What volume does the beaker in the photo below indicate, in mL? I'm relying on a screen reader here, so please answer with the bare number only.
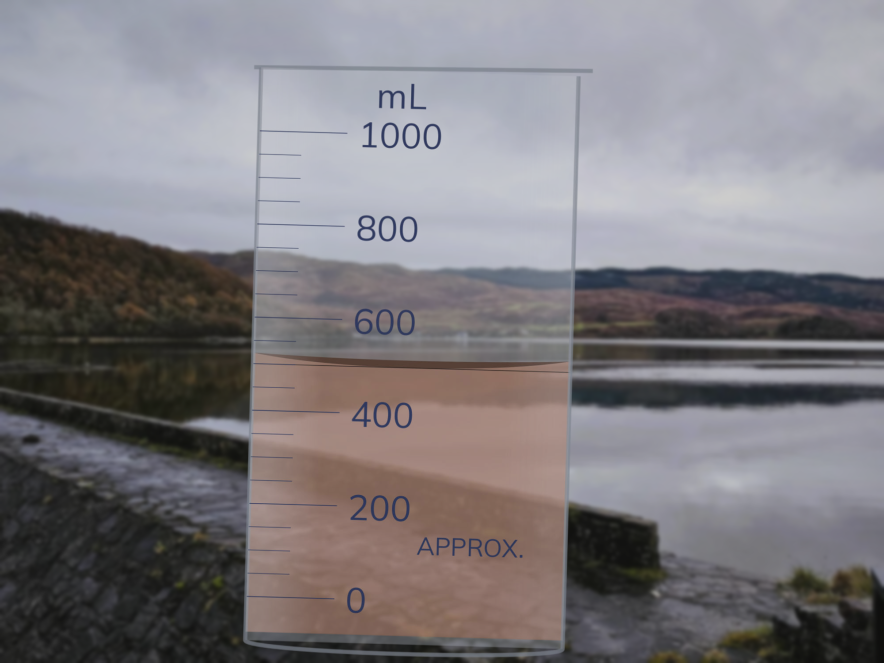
500
